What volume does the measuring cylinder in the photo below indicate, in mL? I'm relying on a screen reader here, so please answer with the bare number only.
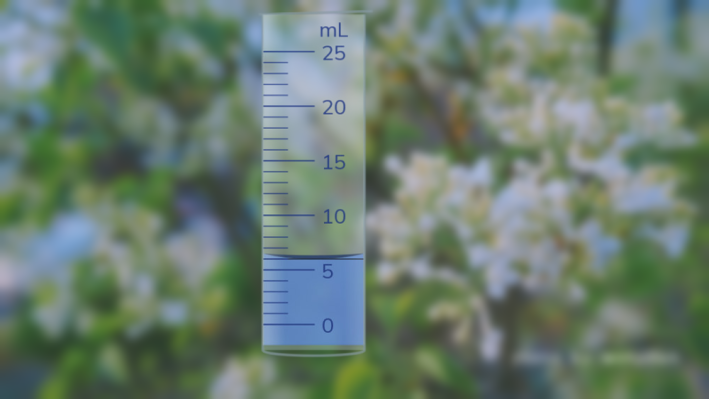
6
